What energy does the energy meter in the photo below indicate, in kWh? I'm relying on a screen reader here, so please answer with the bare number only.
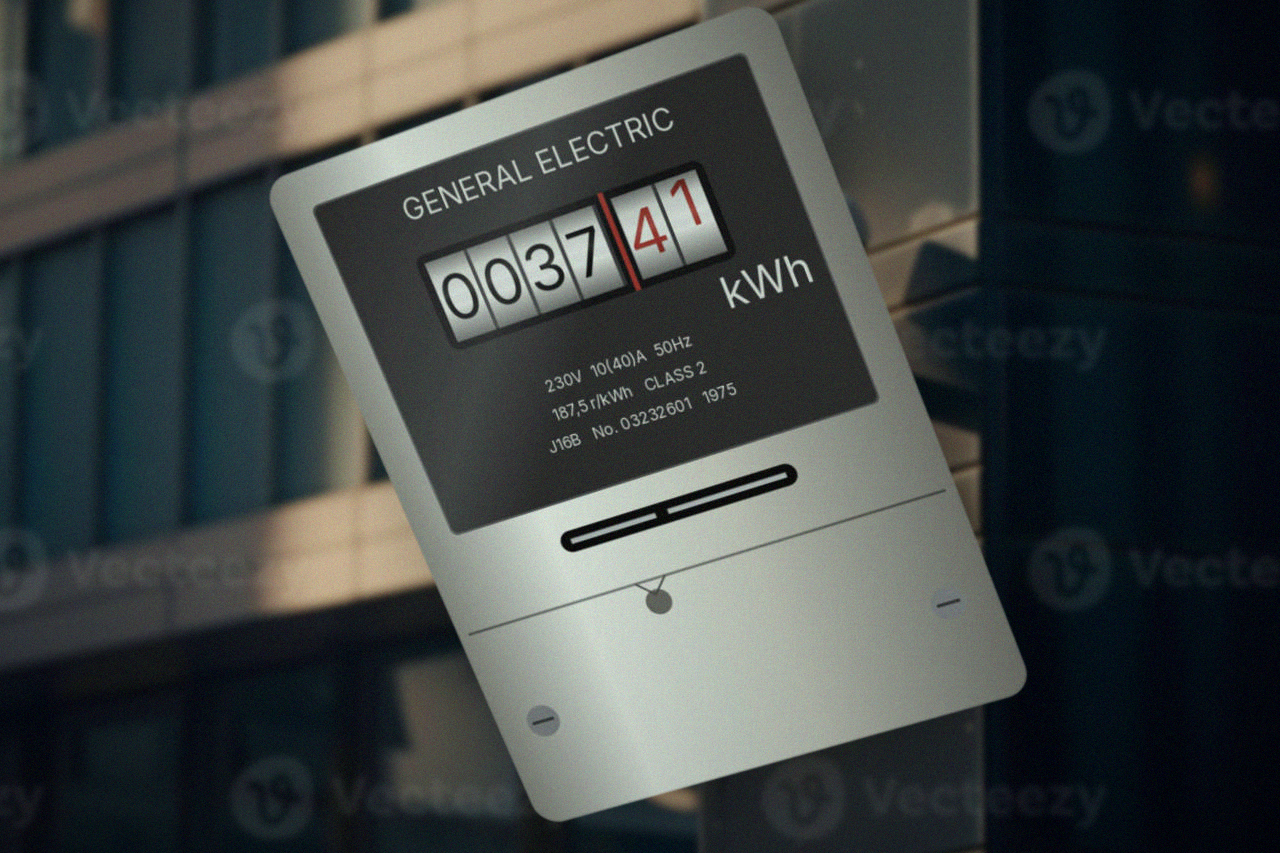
37.41
